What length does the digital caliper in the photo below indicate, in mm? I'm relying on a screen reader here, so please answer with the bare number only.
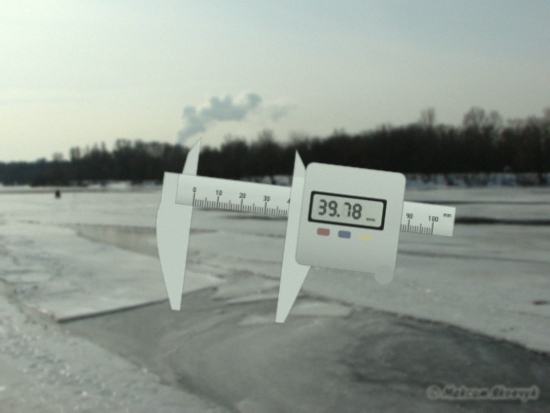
39.78
